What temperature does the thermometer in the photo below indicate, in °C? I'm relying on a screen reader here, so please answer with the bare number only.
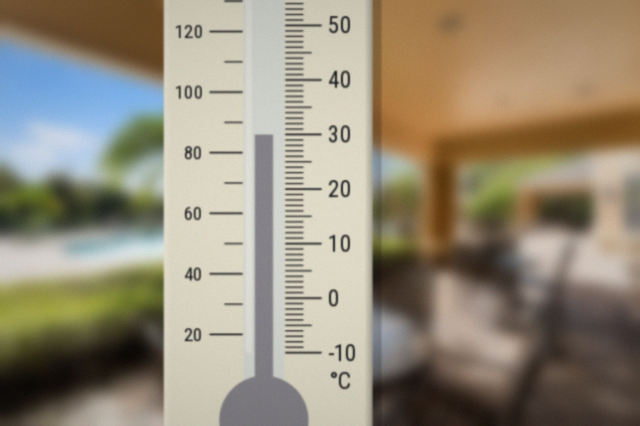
30
